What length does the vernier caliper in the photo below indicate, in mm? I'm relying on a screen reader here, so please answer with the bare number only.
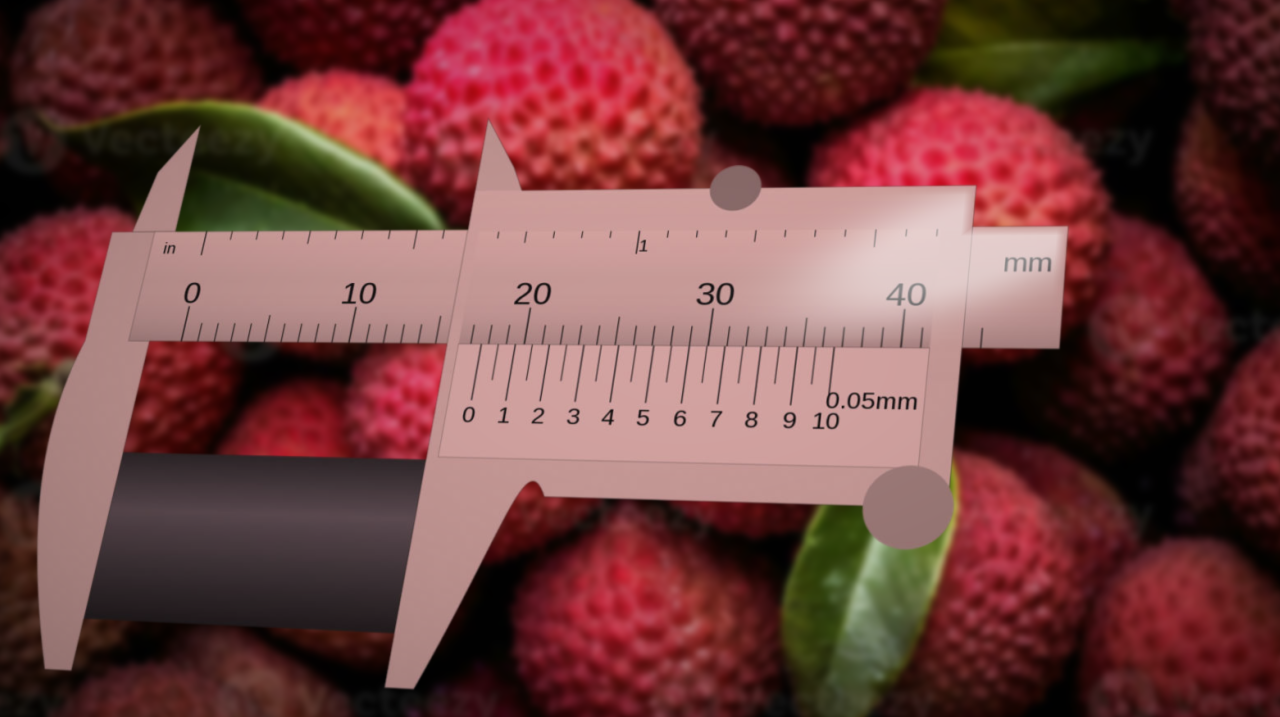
17.6
